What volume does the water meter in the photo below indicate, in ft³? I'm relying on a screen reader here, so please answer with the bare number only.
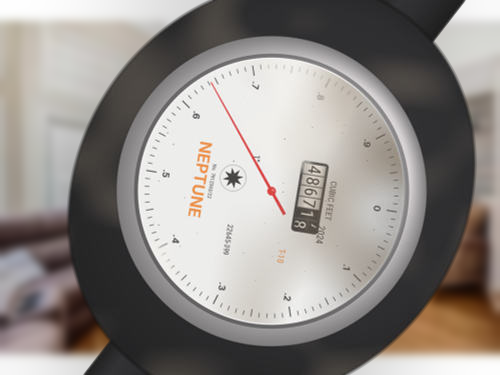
486717.64
